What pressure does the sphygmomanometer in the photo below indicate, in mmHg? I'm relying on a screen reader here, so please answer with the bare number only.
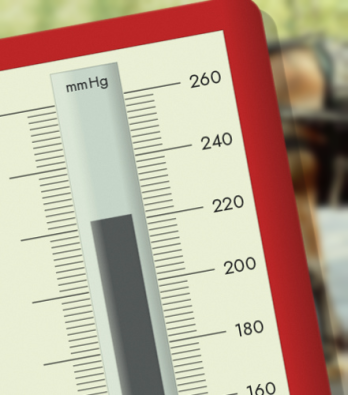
222
